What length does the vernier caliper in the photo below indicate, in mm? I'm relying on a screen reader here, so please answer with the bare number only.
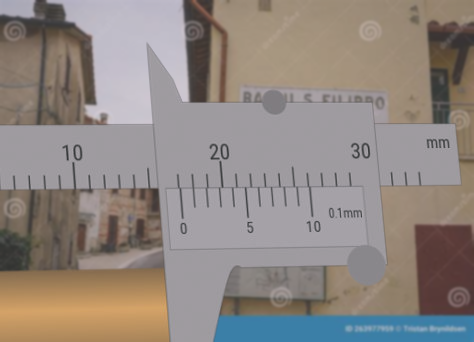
17.1
